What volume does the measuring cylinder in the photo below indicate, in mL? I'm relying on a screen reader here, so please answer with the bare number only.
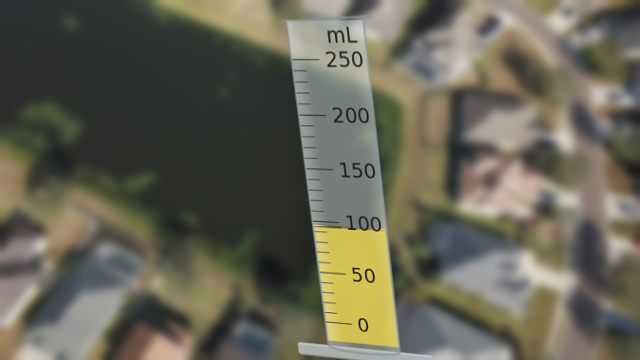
95
